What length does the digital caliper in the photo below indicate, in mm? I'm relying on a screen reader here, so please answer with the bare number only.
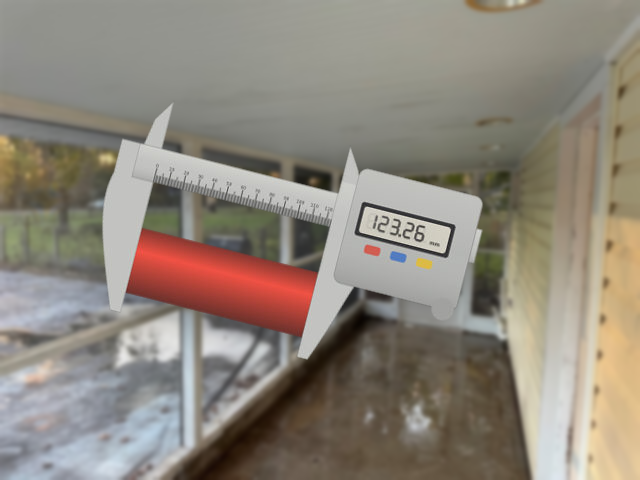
123.26
